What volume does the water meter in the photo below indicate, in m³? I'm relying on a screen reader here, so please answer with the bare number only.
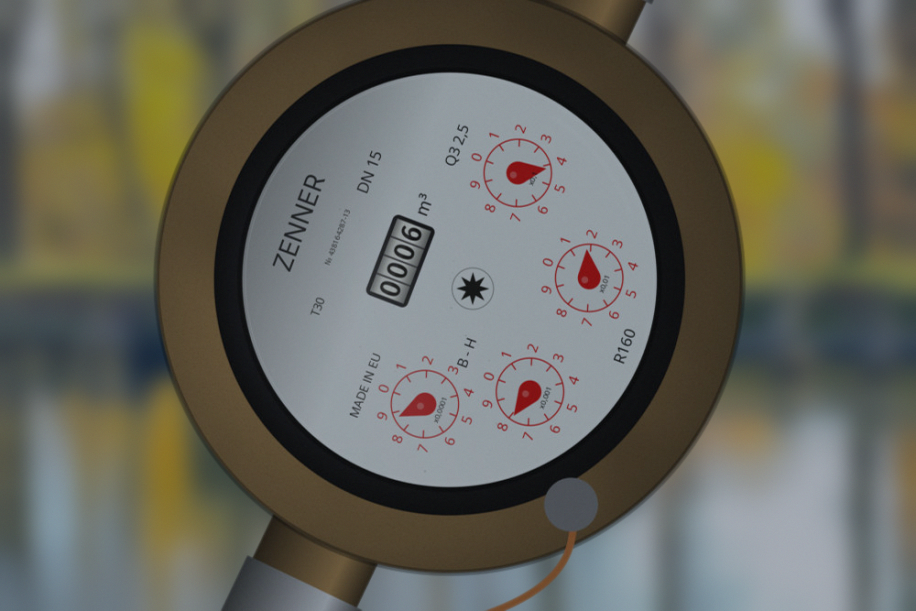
6.4178
